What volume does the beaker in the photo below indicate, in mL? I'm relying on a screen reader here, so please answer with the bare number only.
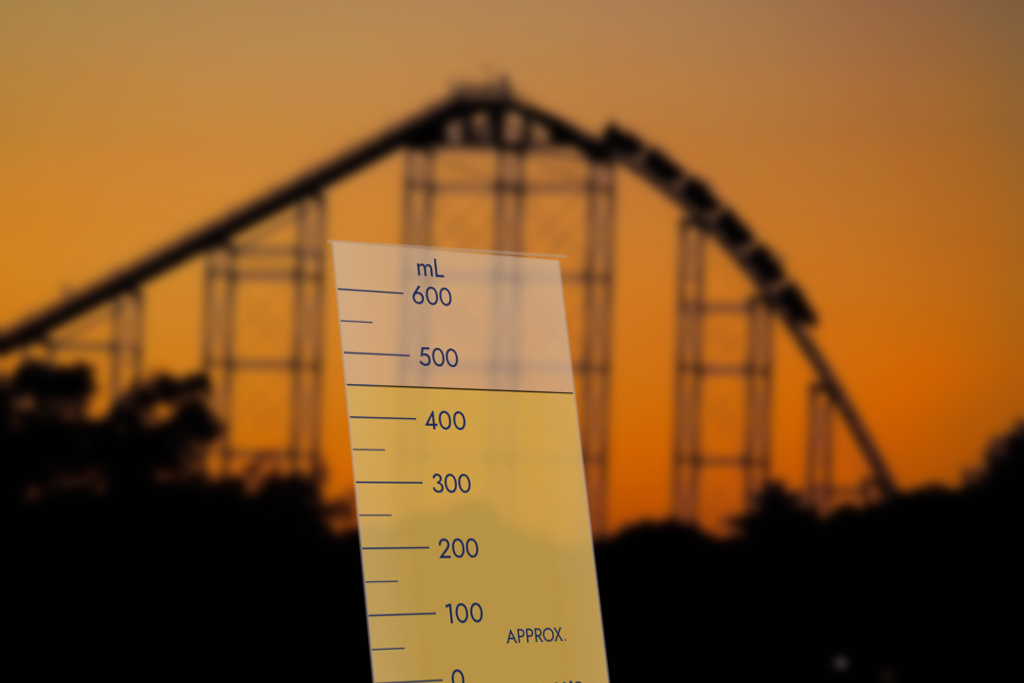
450
